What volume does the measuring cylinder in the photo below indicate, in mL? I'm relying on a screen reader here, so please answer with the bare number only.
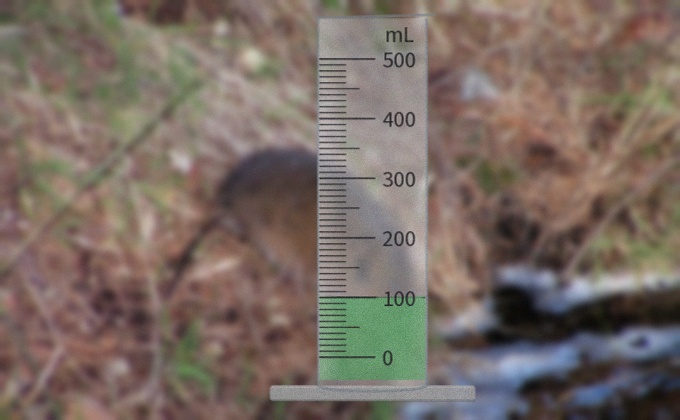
100
